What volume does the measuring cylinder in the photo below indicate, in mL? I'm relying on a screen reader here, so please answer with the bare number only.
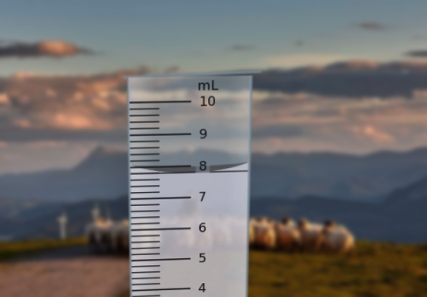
7.8
